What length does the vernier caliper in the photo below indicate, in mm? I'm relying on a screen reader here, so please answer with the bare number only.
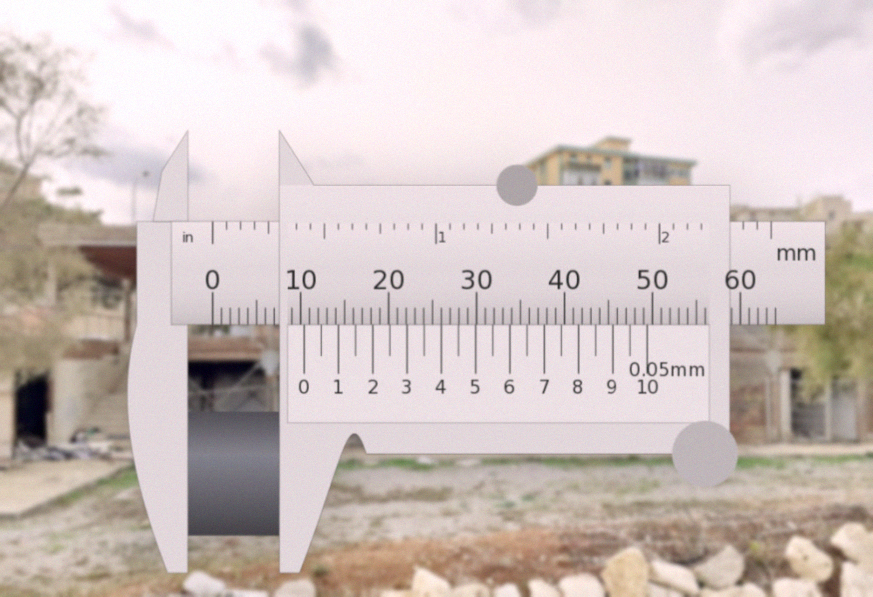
10.4
